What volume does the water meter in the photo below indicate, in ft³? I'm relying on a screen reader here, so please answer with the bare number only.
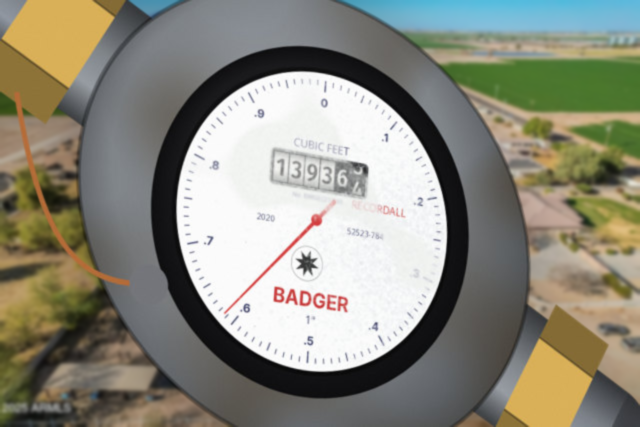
139363.61
